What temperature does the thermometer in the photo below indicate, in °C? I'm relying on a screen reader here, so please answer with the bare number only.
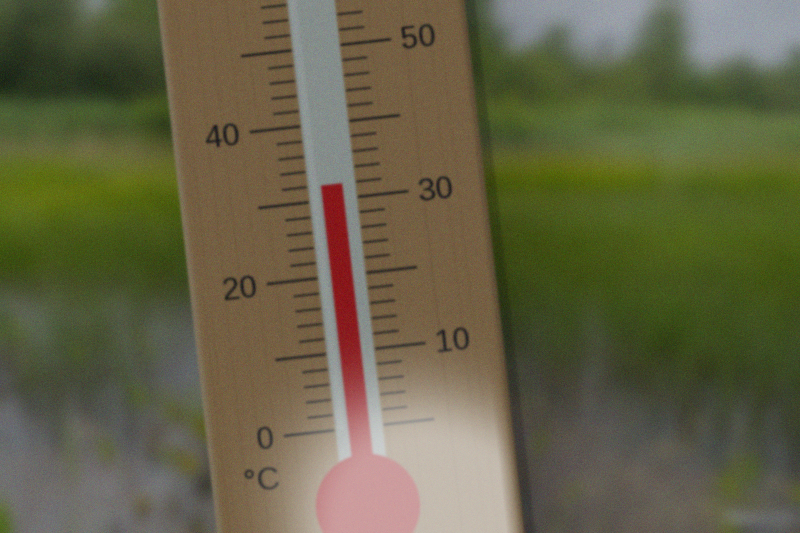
32
